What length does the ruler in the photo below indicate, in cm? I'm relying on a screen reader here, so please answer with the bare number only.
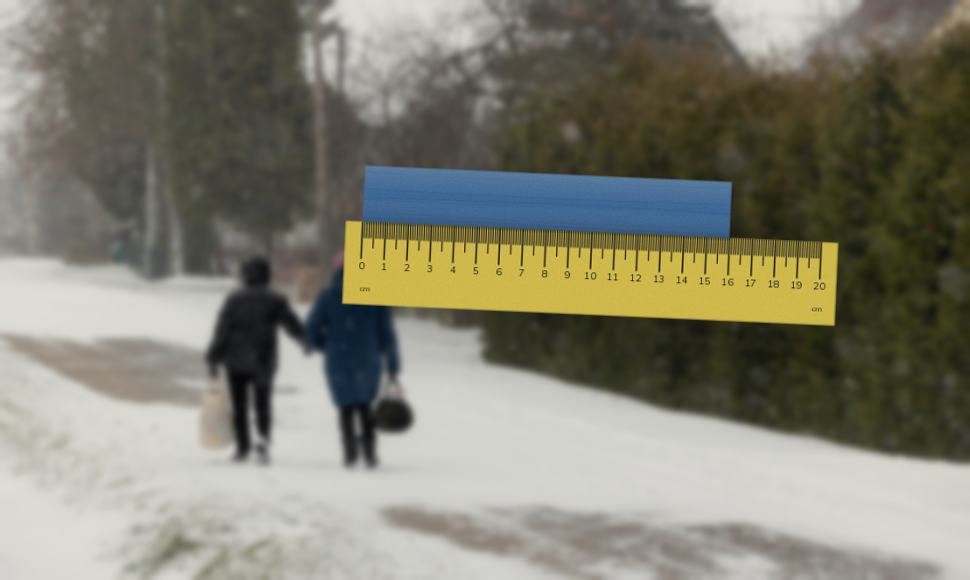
16
